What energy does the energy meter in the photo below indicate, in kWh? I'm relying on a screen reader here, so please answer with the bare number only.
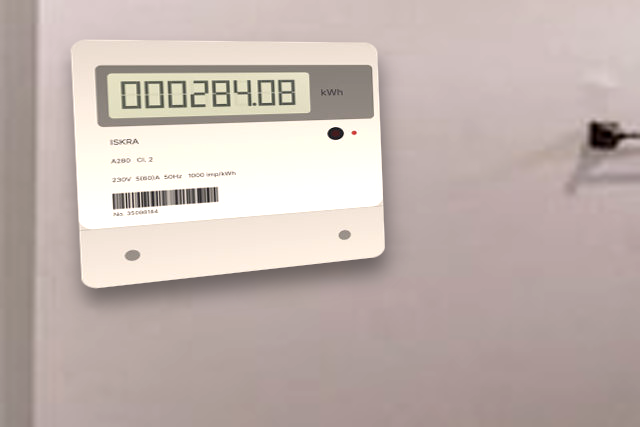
284.08
